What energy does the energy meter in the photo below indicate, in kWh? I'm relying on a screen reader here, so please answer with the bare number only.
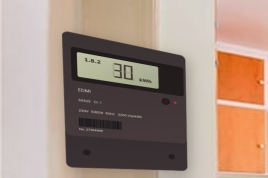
30
